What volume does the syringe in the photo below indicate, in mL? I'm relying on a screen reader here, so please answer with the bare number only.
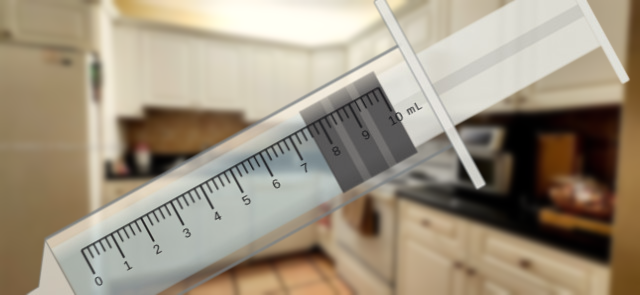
7.6
